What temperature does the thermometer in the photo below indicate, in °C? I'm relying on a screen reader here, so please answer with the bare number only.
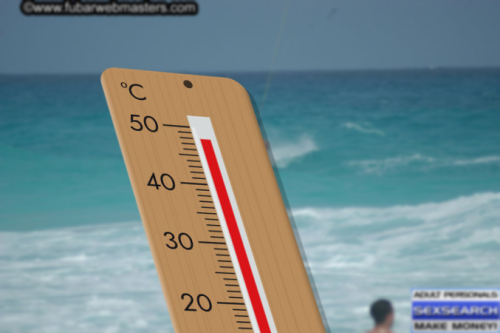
48
